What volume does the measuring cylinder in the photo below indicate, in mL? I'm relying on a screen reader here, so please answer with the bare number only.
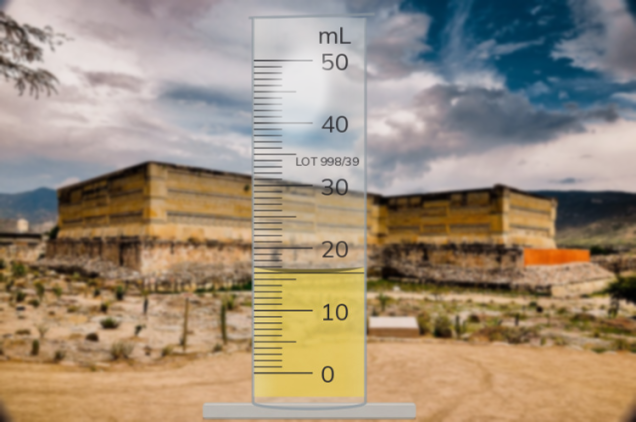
16
